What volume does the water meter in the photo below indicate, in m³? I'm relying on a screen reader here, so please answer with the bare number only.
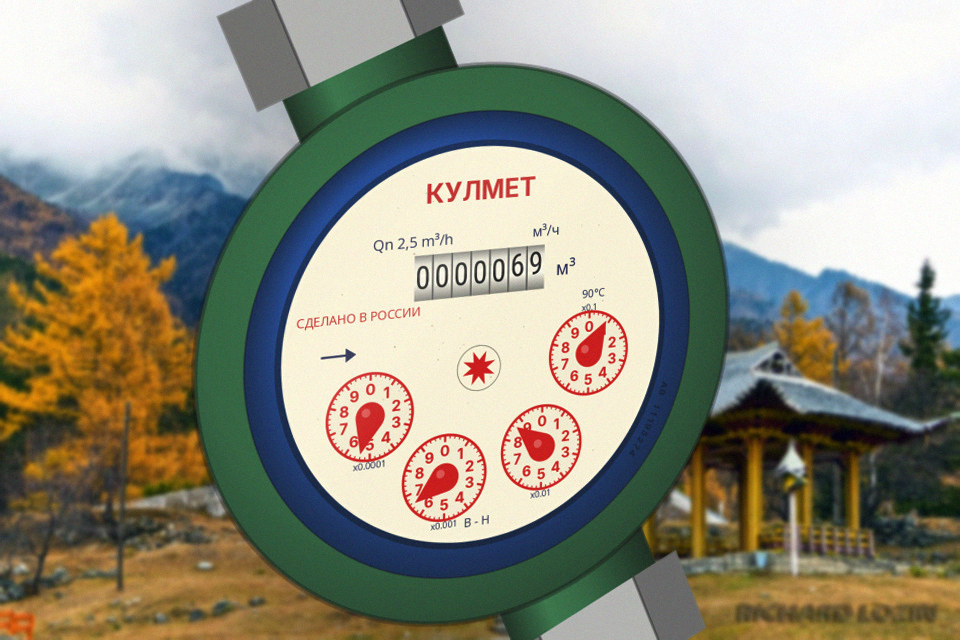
69.0865
